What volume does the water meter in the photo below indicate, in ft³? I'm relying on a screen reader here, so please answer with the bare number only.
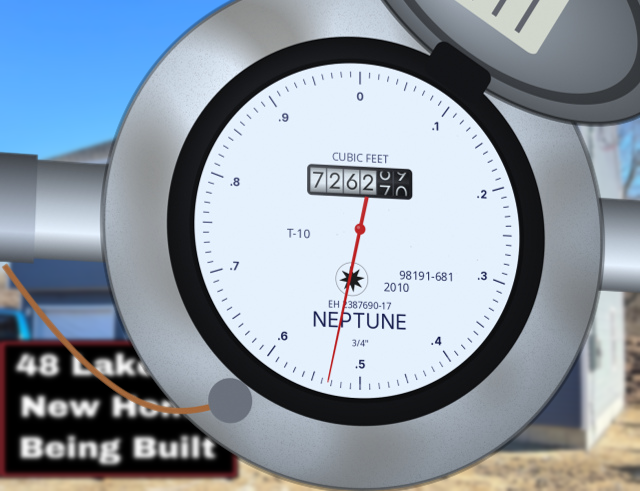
726269.53
